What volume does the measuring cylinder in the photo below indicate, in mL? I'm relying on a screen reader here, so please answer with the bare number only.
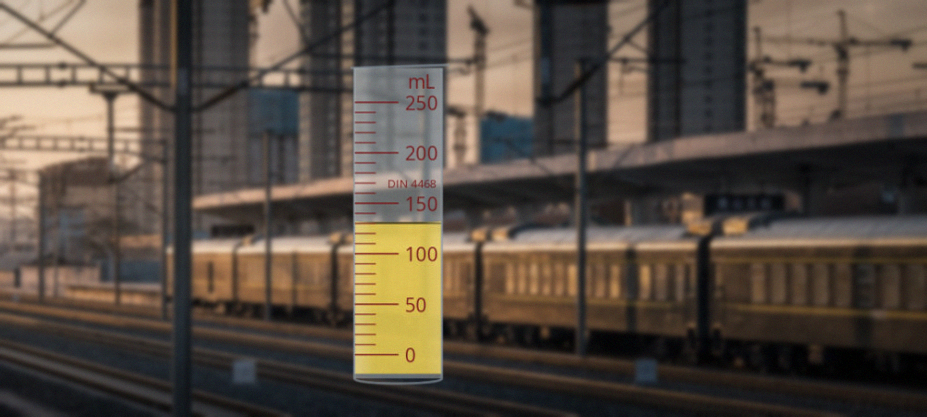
130
